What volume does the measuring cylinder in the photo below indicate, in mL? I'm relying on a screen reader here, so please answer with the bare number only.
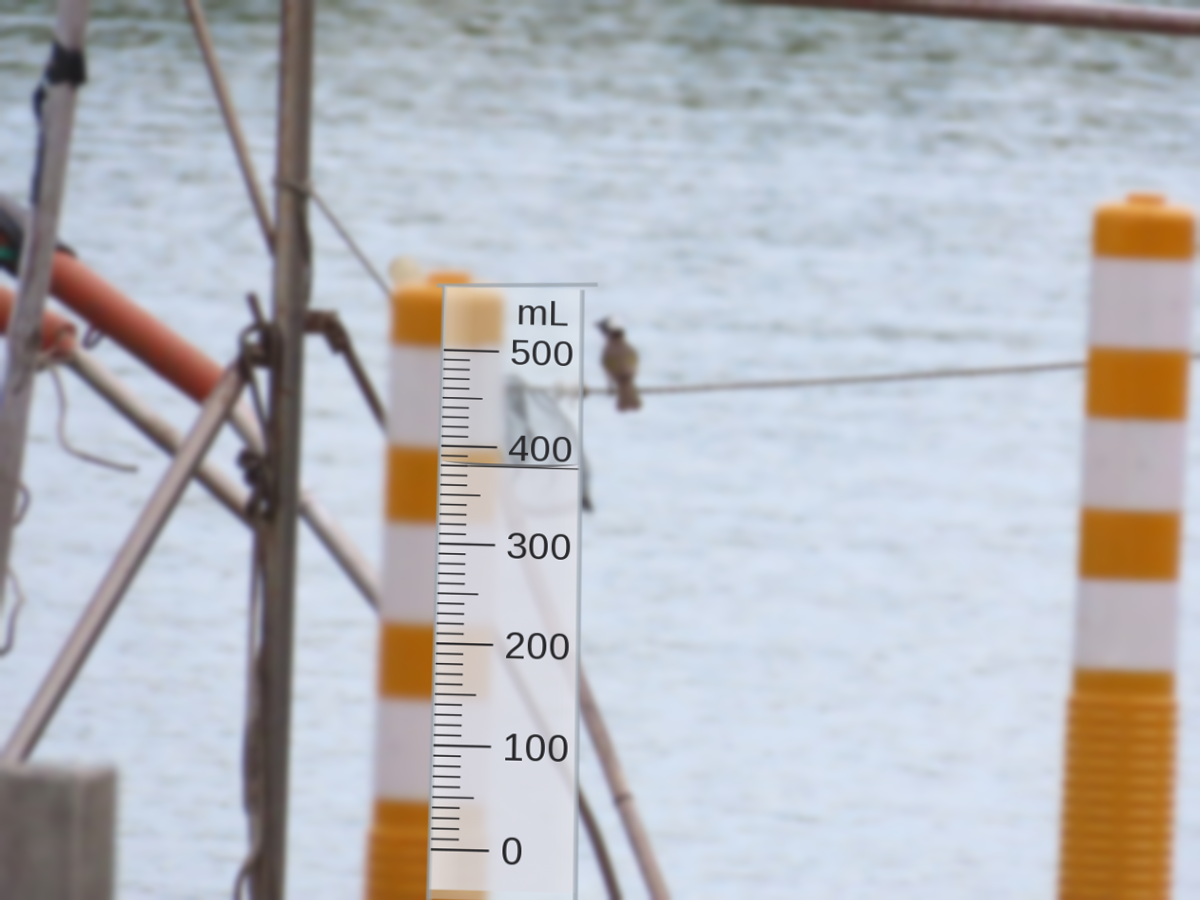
380
